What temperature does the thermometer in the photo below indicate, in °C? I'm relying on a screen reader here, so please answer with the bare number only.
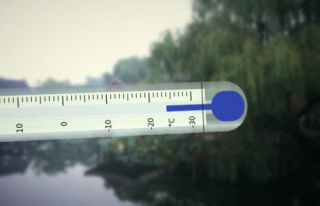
-24
